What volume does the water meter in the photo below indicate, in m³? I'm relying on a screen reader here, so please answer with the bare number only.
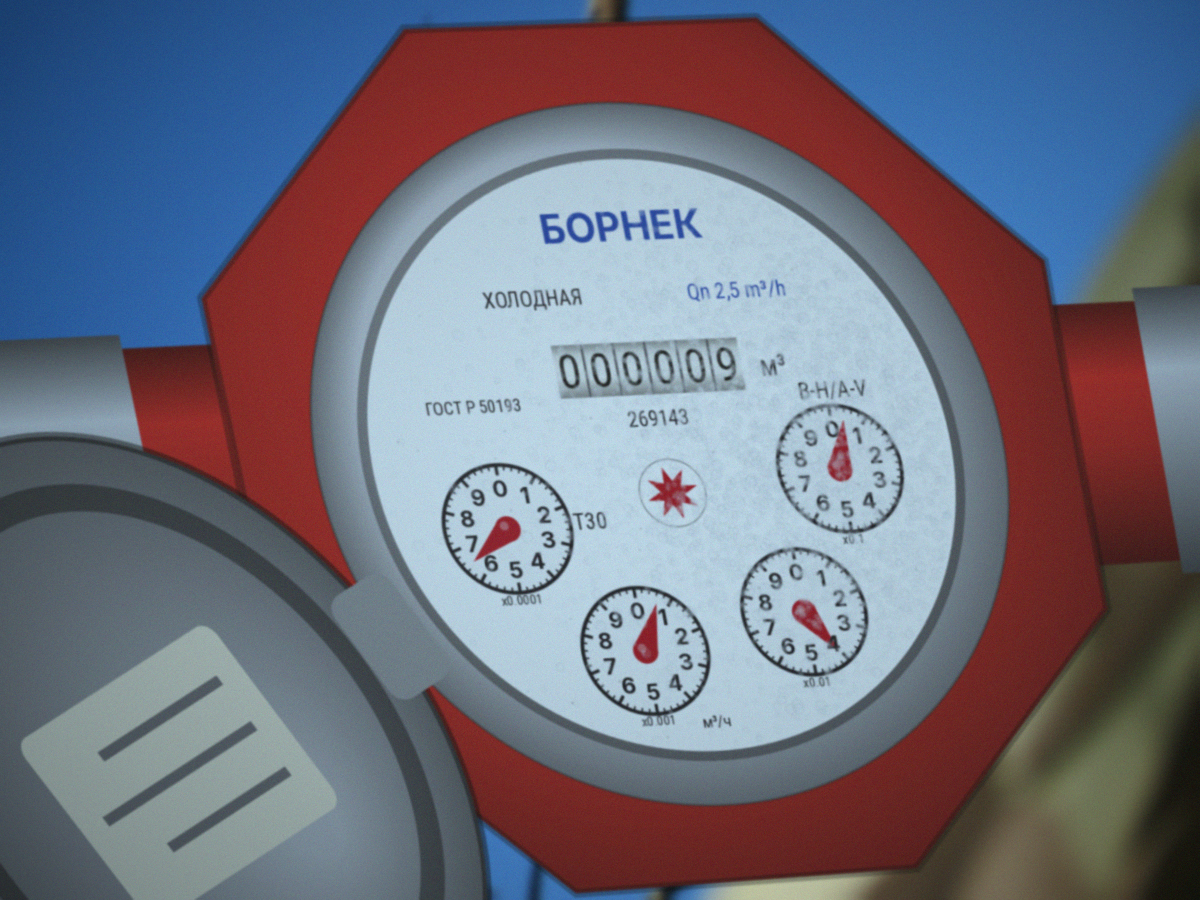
9.0406
